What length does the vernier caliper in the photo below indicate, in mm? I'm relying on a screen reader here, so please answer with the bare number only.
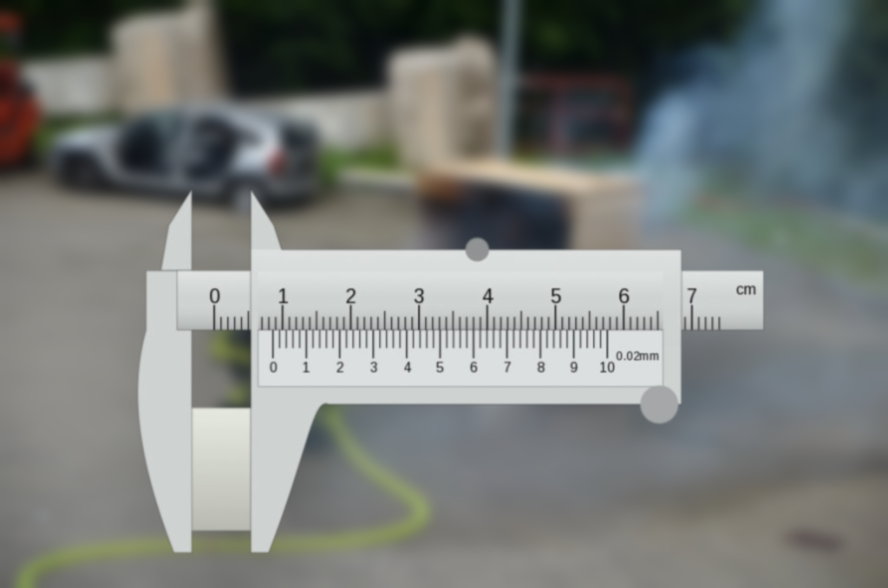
8.6
